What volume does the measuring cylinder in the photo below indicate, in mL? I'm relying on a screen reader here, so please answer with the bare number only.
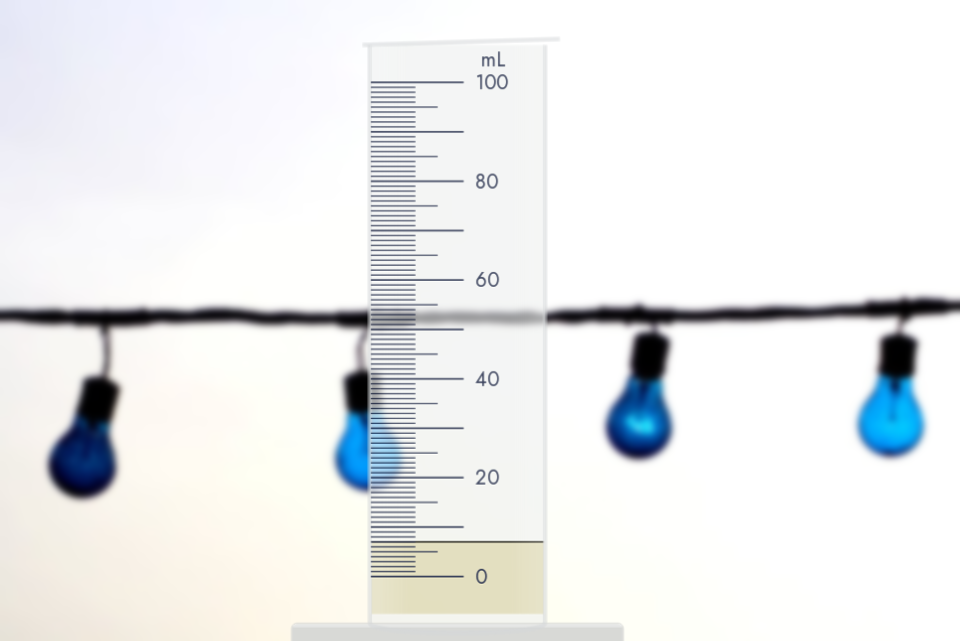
7
